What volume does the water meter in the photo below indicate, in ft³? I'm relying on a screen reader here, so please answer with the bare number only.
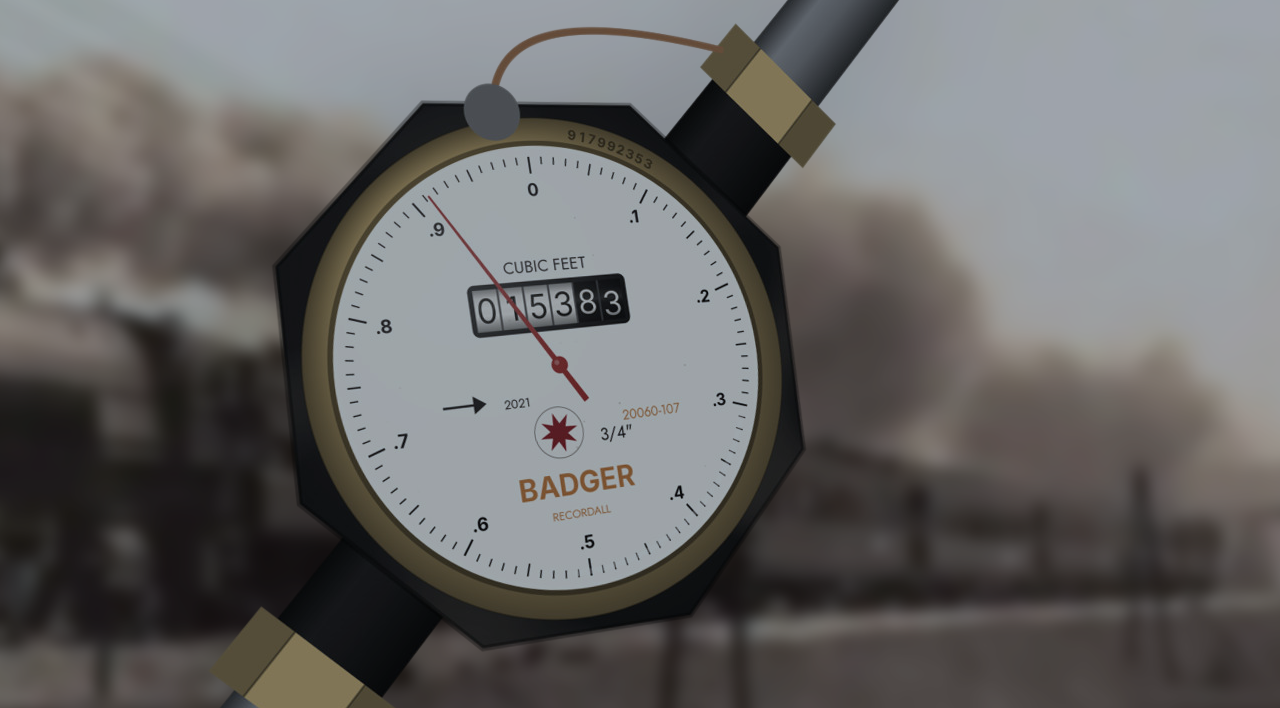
15382.91
